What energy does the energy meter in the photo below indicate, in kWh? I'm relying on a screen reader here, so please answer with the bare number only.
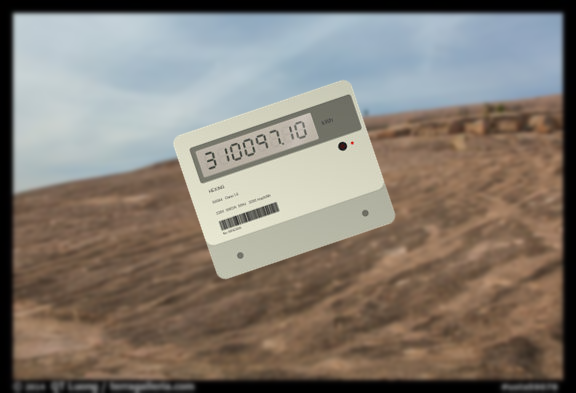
310097.10
